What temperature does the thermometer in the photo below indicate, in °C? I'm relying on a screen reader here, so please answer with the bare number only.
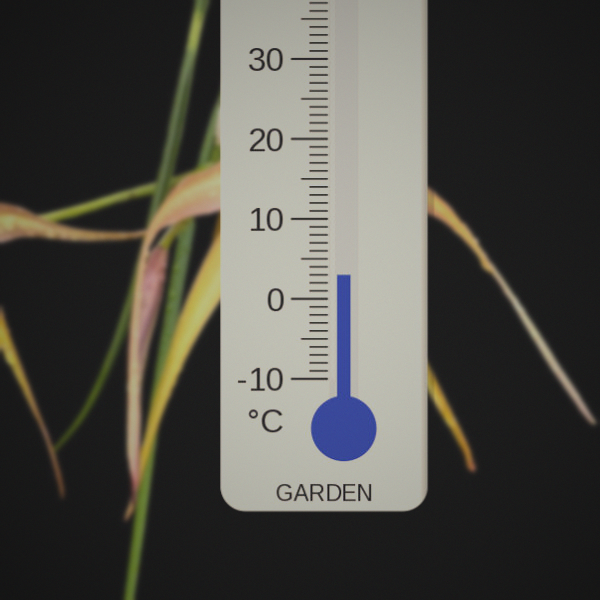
3
